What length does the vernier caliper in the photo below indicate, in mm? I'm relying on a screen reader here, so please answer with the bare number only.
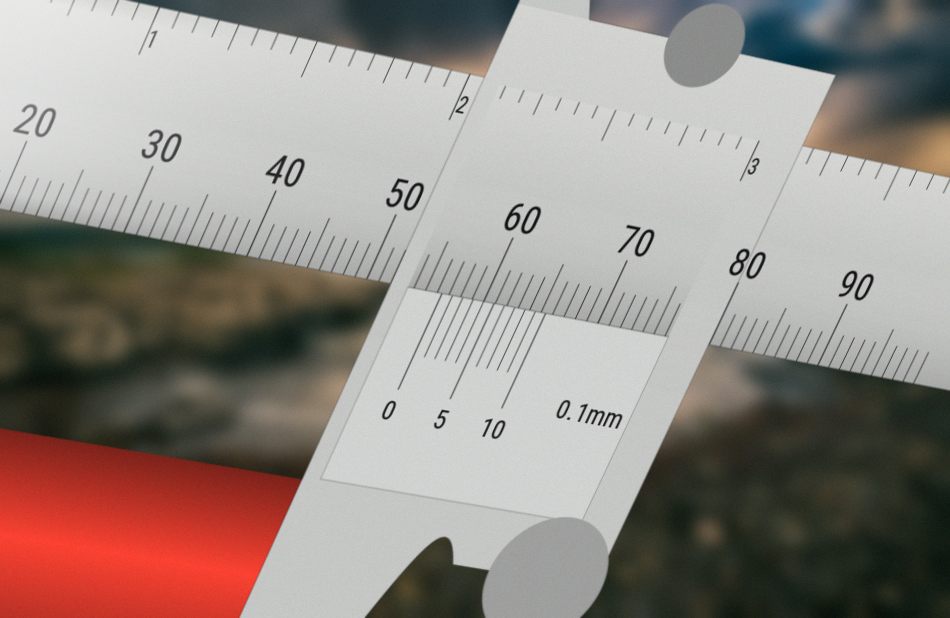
56.4
